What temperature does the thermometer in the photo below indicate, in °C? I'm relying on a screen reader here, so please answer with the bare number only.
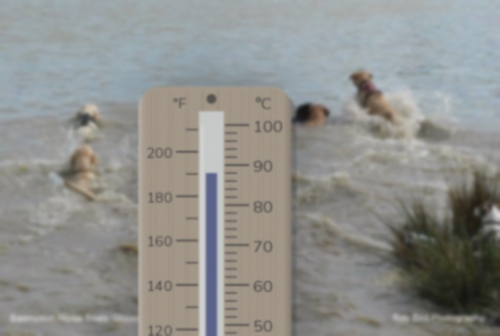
88
